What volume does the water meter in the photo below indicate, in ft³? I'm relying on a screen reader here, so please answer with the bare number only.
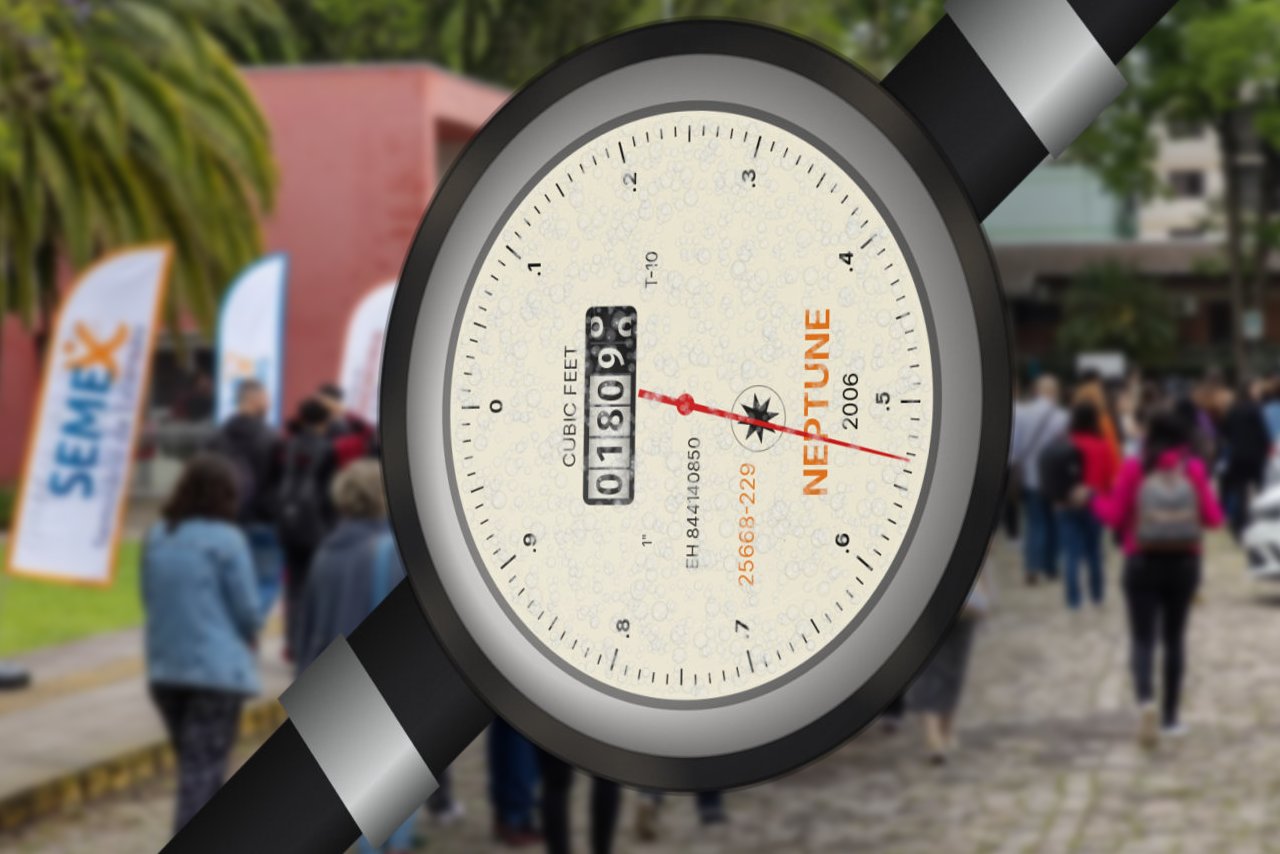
18098.53
